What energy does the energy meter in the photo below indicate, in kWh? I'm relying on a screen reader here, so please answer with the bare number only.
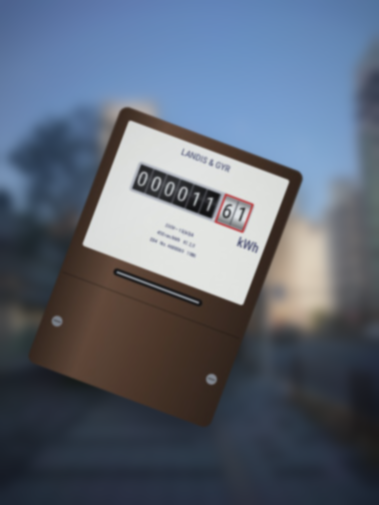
11.61
